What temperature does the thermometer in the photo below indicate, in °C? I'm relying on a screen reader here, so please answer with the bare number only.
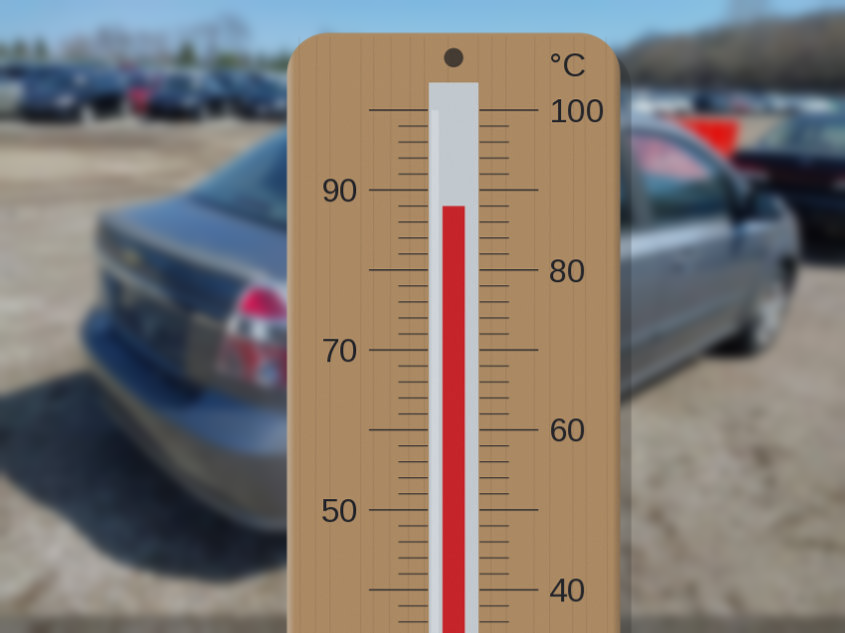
88
